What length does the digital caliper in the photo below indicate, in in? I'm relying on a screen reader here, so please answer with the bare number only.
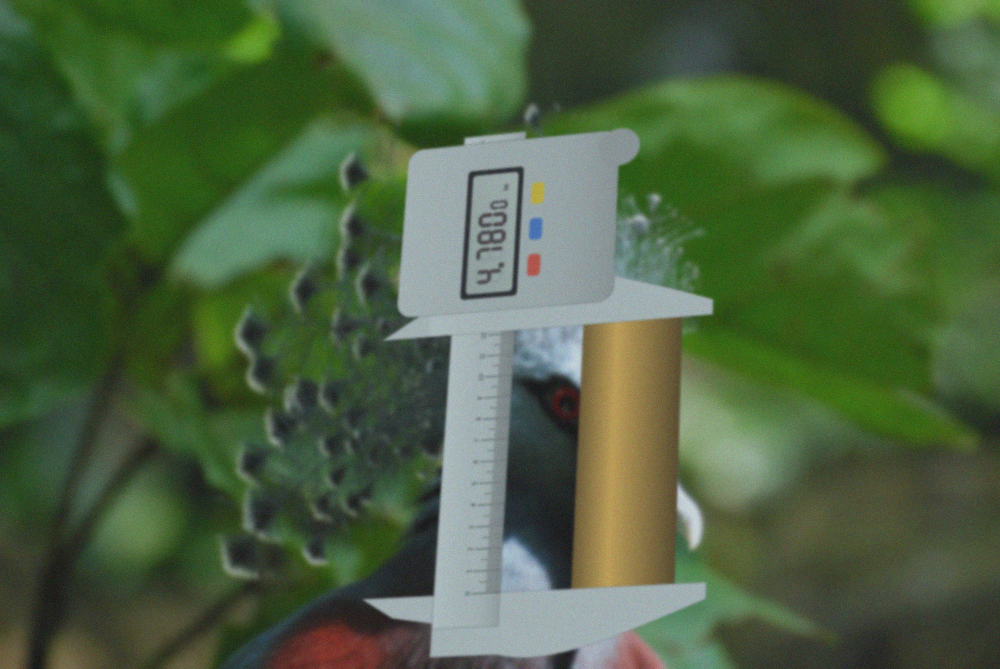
4.7800
